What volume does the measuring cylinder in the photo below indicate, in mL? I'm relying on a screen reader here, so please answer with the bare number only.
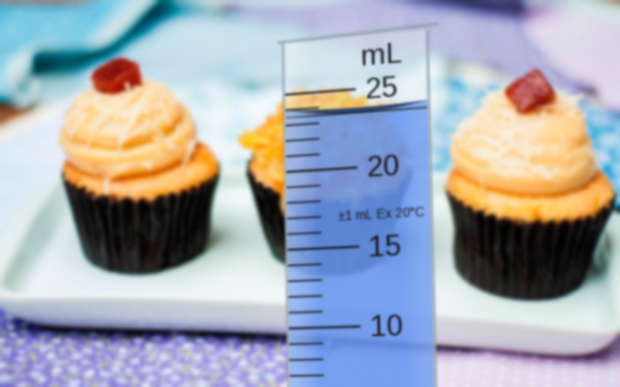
23.5
